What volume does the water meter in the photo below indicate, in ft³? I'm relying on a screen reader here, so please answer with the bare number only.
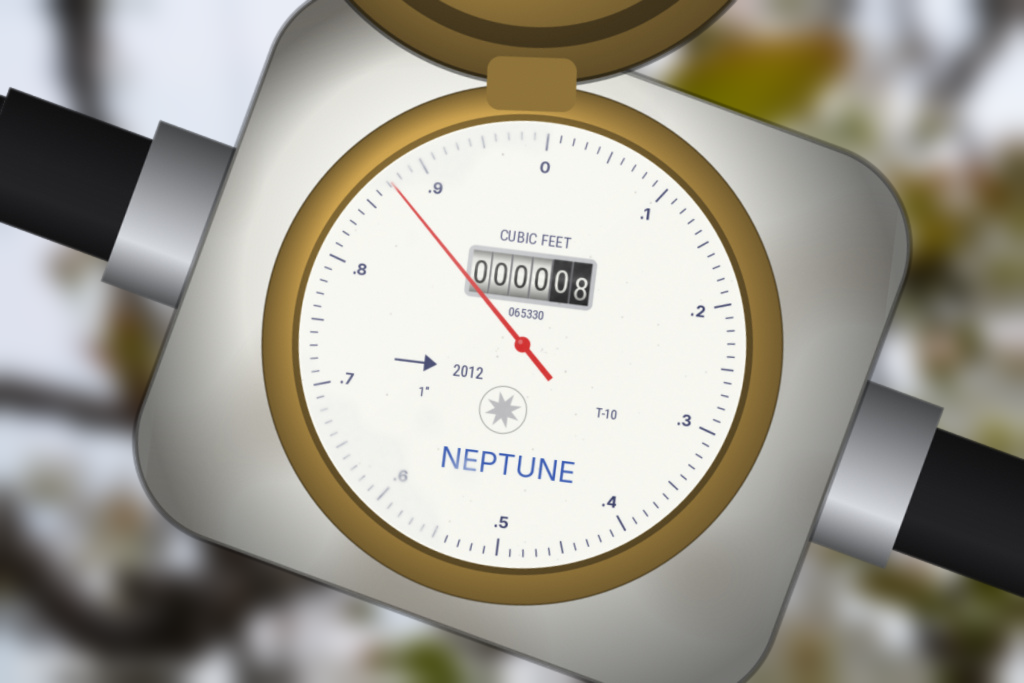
7.87
